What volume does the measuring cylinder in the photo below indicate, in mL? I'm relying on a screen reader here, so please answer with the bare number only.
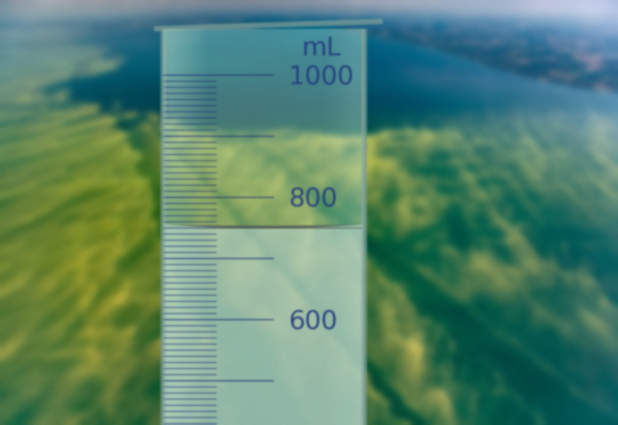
750
